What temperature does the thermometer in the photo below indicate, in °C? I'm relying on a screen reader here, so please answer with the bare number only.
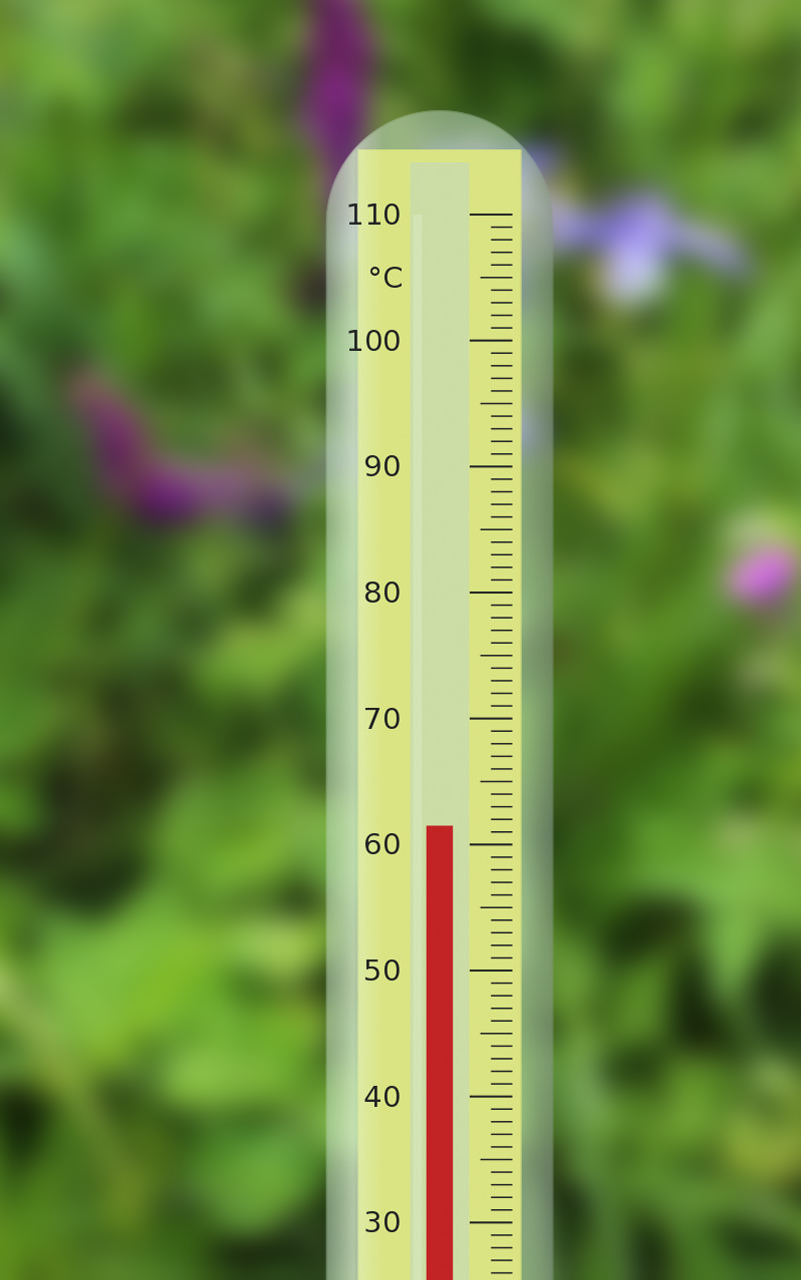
61.5
